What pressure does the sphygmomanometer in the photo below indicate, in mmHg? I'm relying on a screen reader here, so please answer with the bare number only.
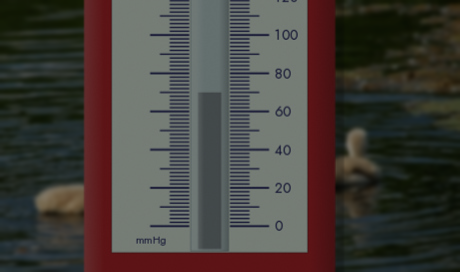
70
